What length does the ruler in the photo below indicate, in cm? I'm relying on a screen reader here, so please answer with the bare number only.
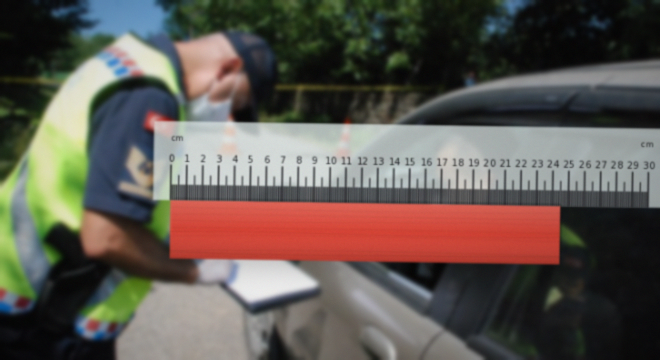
24.5
